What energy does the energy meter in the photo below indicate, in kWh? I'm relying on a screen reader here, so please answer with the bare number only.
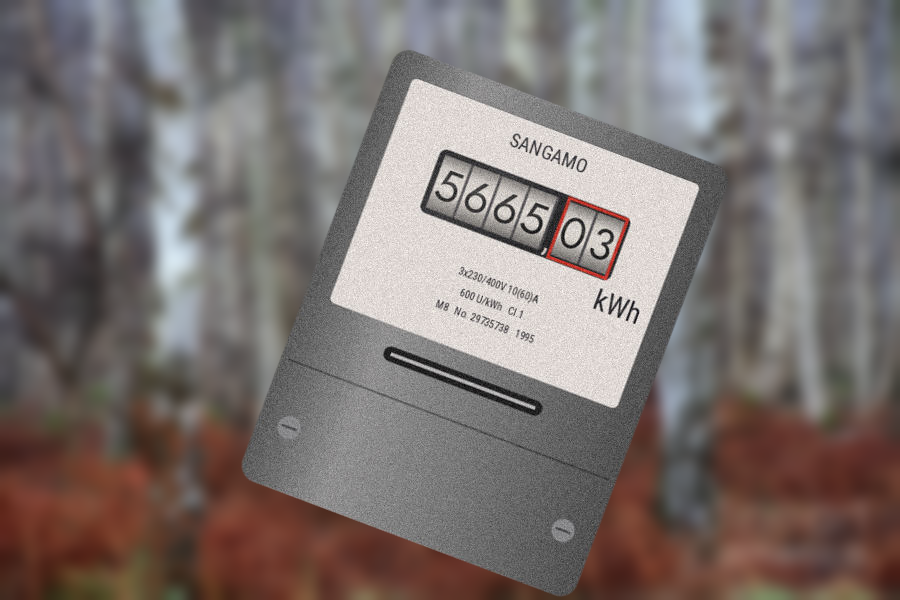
5665.03
